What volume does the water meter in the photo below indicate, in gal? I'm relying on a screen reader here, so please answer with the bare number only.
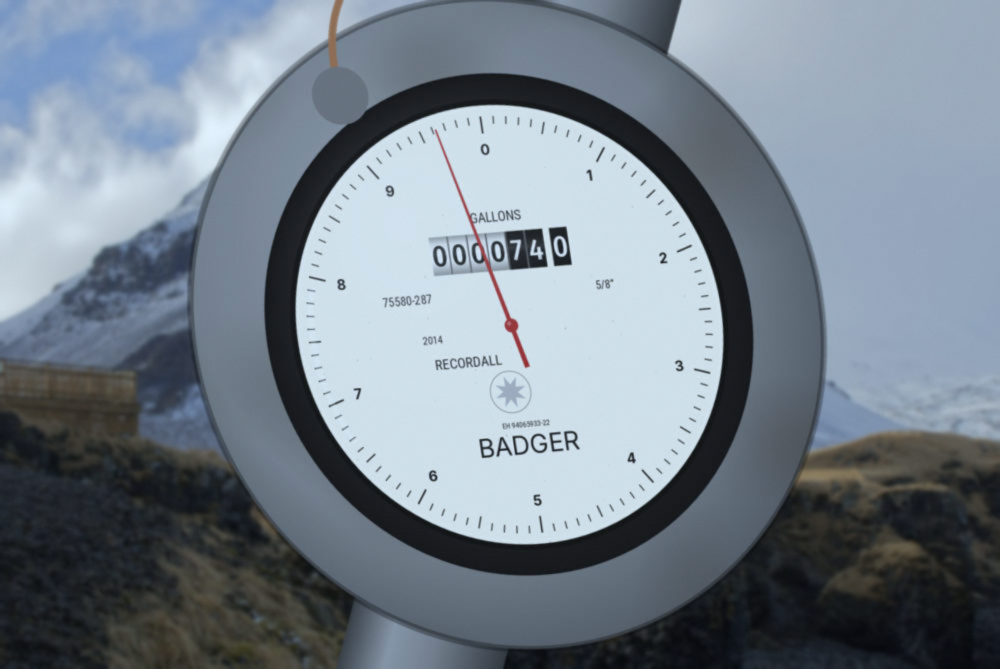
739.6
